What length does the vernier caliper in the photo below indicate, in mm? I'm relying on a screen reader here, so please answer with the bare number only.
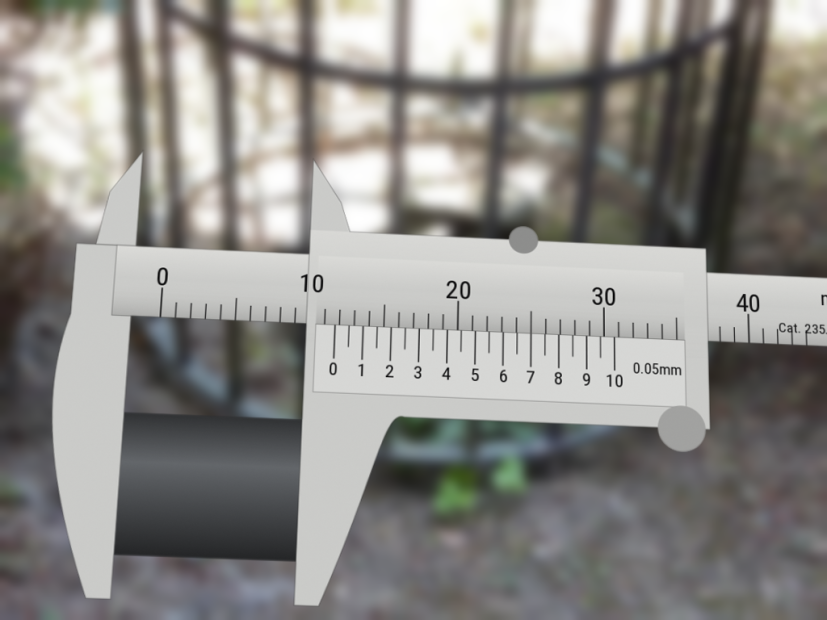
11.7
